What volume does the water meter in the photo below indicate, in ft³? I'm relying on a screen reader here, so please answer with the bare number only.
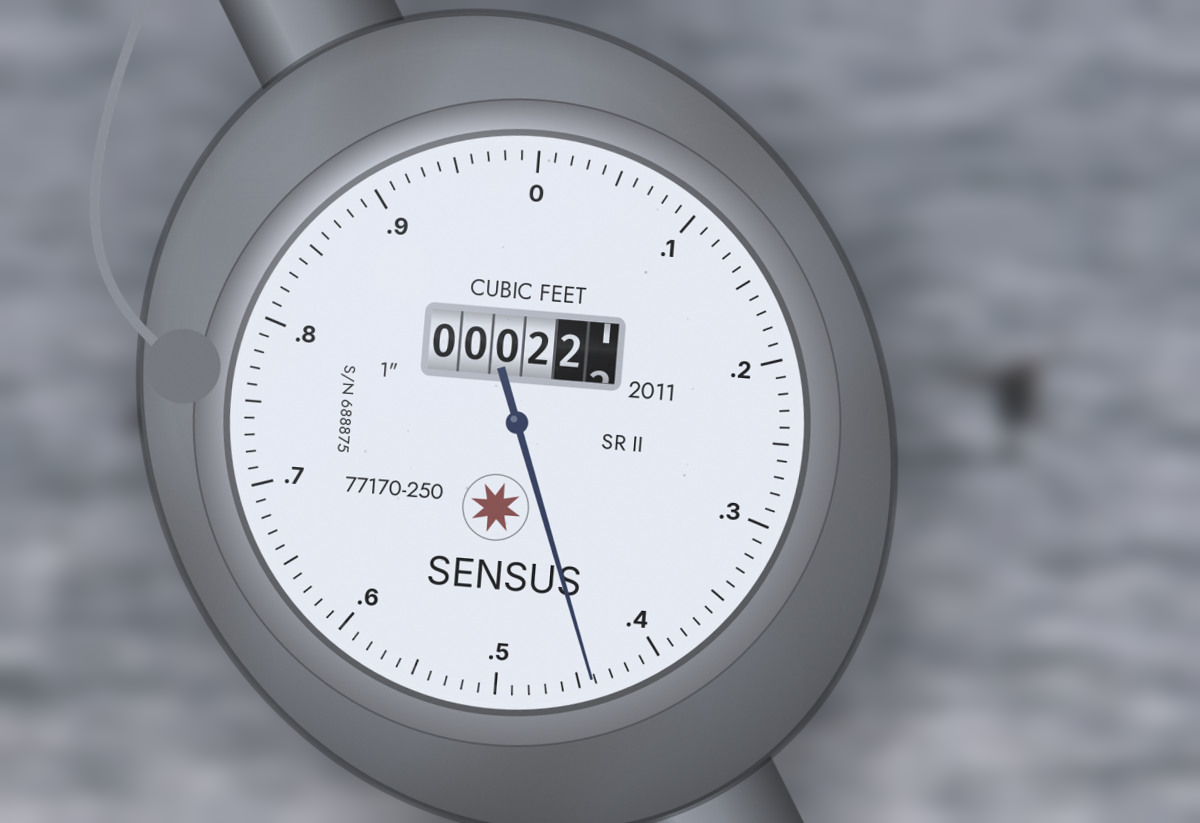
221.44
